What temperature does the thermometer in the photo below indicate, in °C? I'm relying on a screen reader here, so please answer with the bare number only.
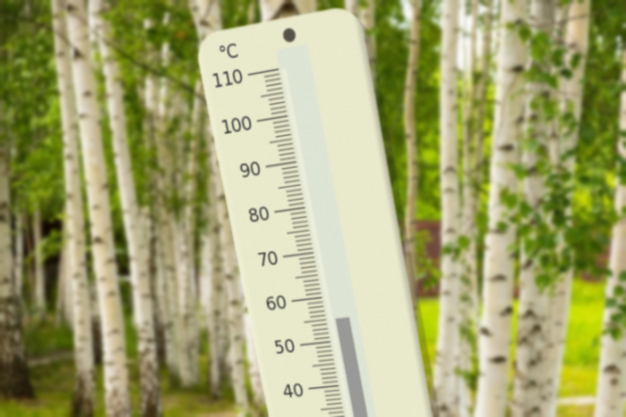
55
